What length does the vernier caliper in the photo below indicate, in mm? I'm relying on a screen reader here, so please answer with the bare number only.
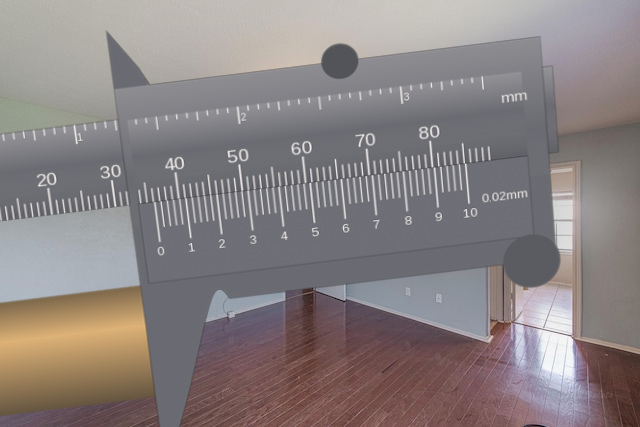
36.2
